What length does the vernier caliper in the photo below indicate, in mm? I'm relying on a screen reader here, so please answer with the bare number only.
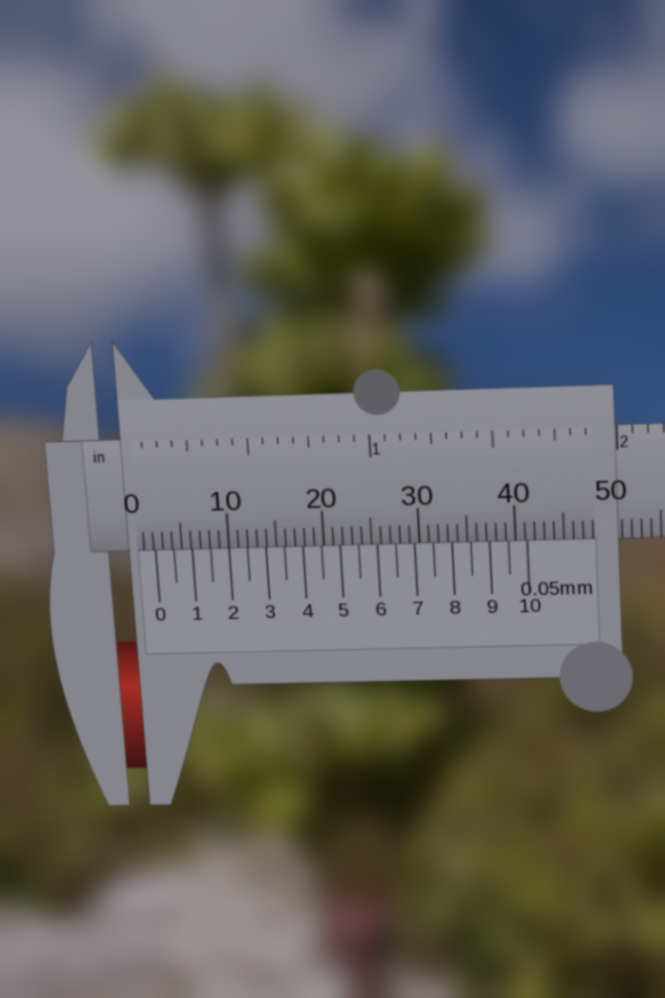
2.2
